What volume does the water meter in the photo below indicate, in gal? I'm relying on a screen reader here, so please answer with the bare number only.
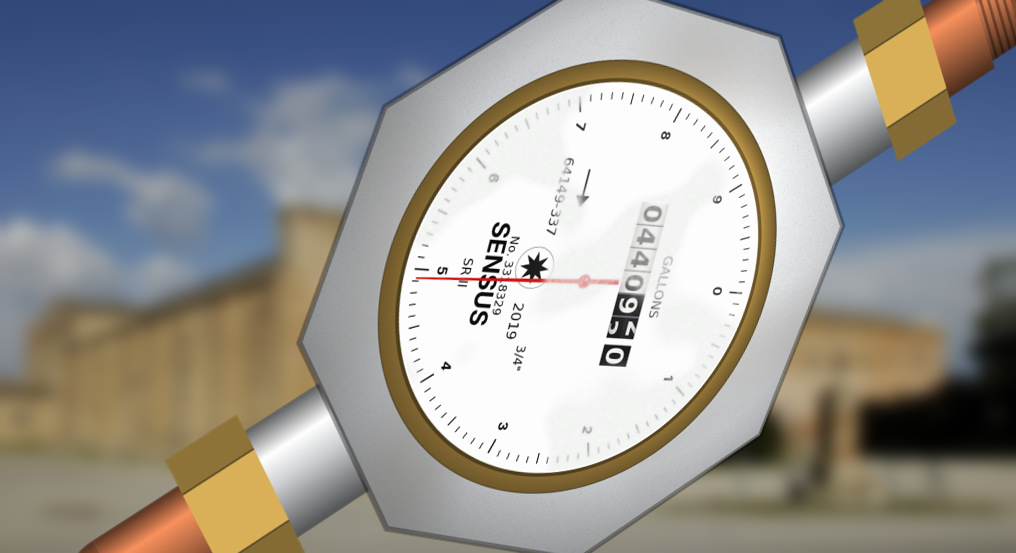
440924.9
